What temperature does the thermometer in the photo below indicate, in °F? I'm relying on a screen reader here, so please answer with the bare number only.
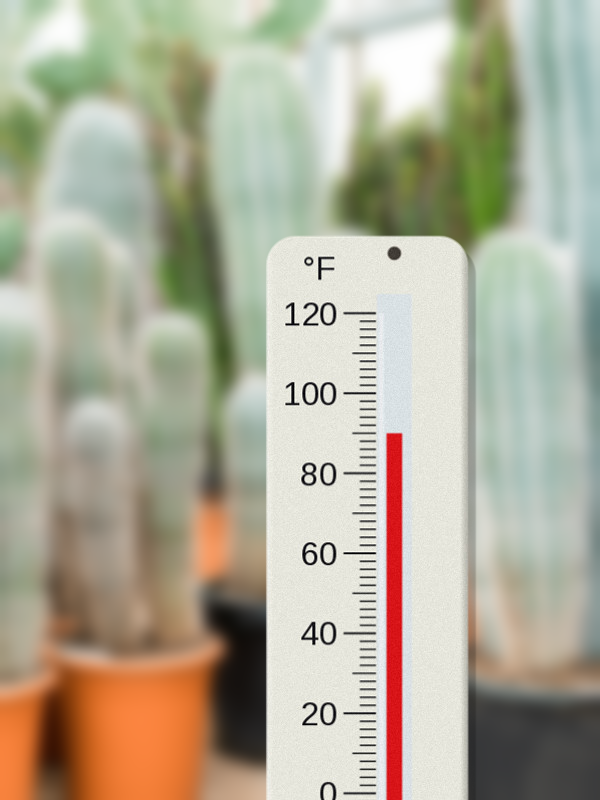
90
